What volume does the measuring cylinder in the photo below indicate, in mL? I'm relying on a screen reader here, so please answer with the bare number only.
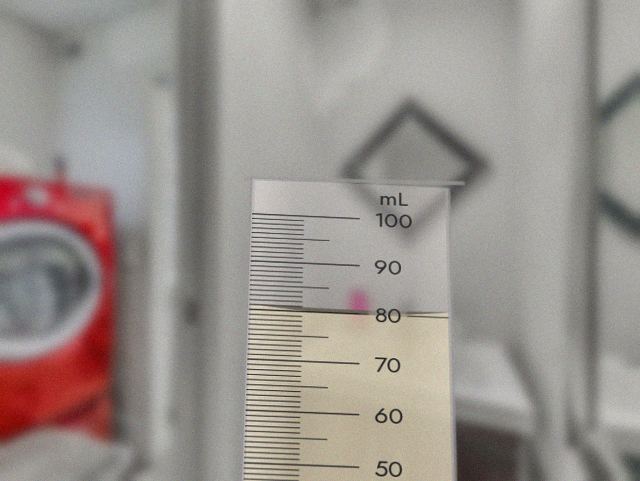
80
